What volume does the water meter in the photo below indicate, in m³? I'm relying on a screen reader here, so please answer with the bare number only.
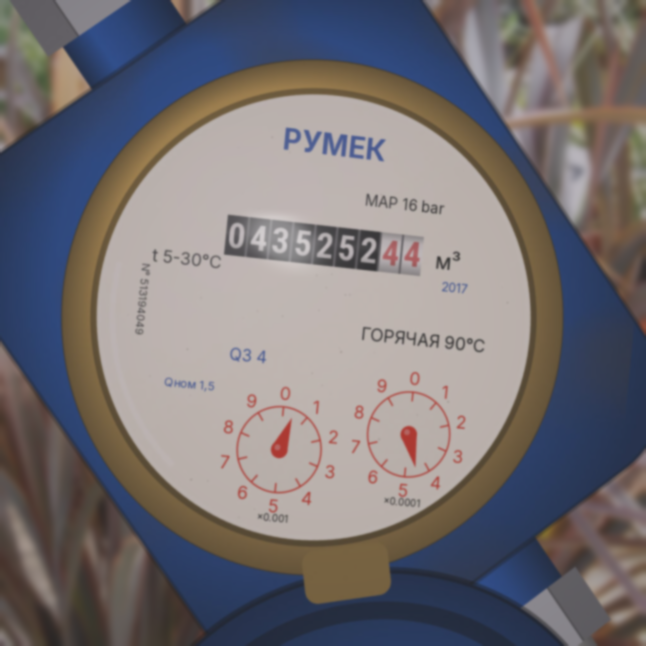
435252.4404
